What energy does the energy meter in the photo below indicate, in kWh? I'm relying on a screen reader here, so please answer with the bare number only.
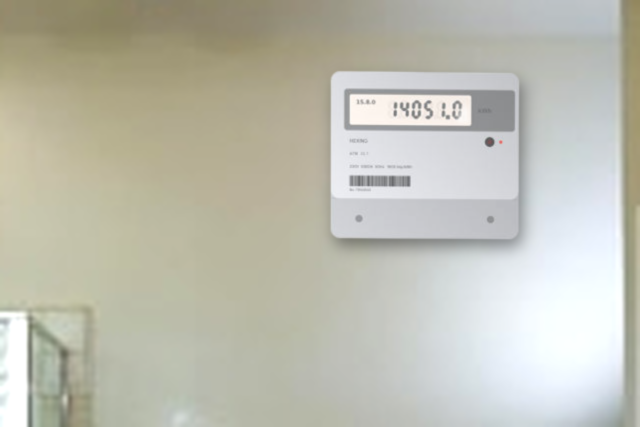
14051.0
